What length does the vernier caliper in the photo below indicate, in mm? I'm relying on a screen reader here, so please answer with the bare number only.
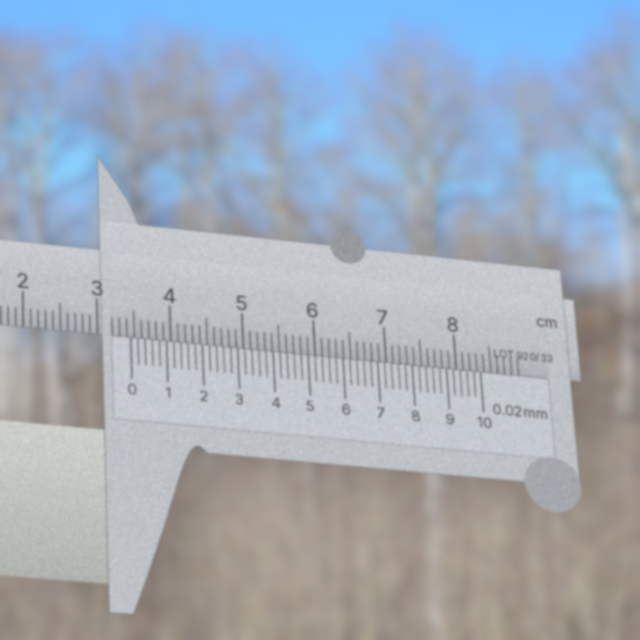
34.5
